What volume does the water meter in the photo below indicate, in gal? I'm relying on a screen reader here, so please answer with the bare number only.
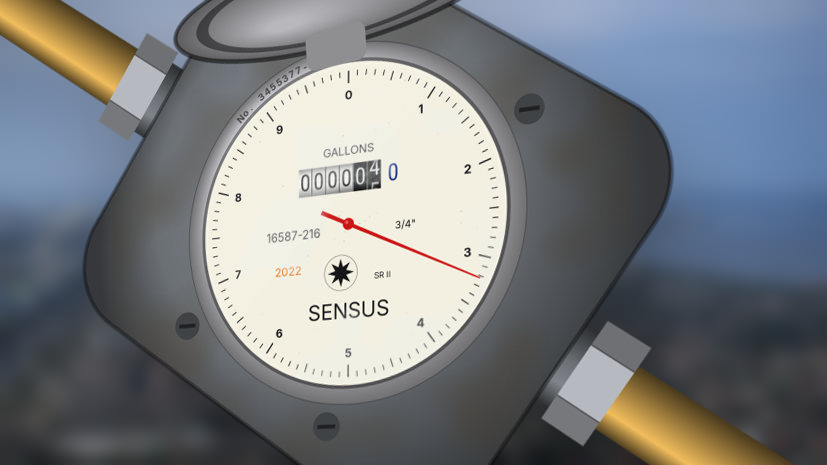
43.2
